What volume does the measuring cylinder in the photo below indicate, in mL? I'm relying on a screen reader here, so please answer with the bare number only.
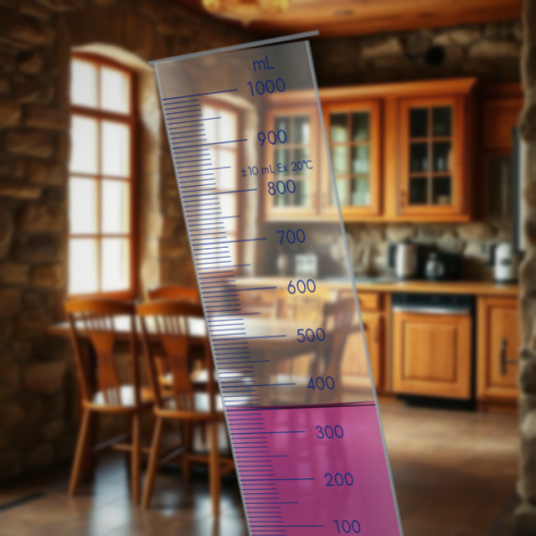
350
